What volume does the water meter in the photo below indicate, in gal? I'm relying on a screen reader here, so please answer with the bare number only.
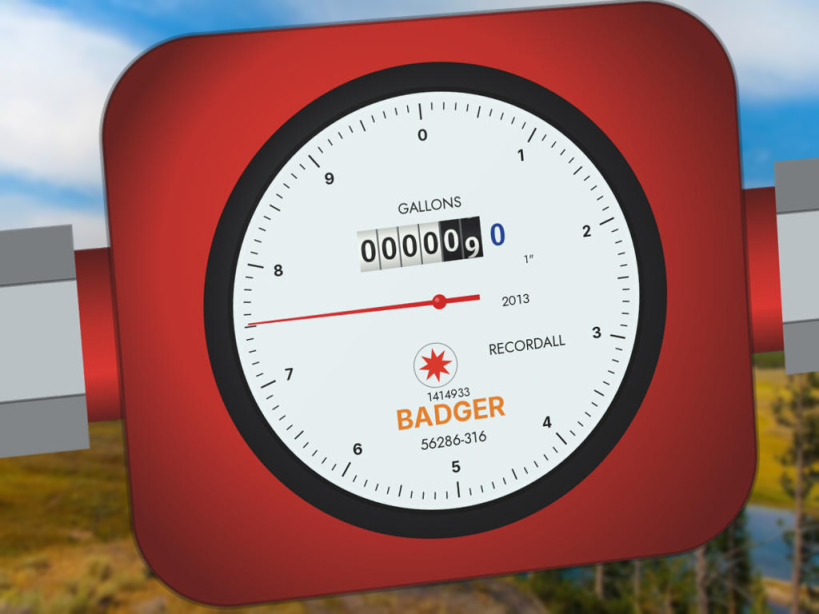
87.5
